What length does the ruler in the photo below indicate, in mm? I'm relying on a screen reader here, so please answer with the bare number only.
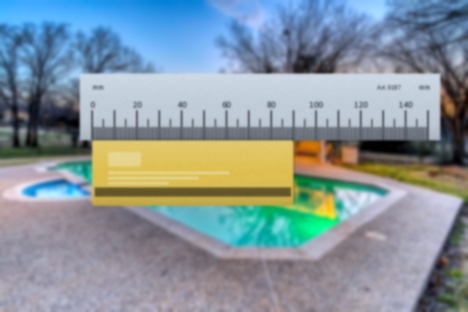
90
